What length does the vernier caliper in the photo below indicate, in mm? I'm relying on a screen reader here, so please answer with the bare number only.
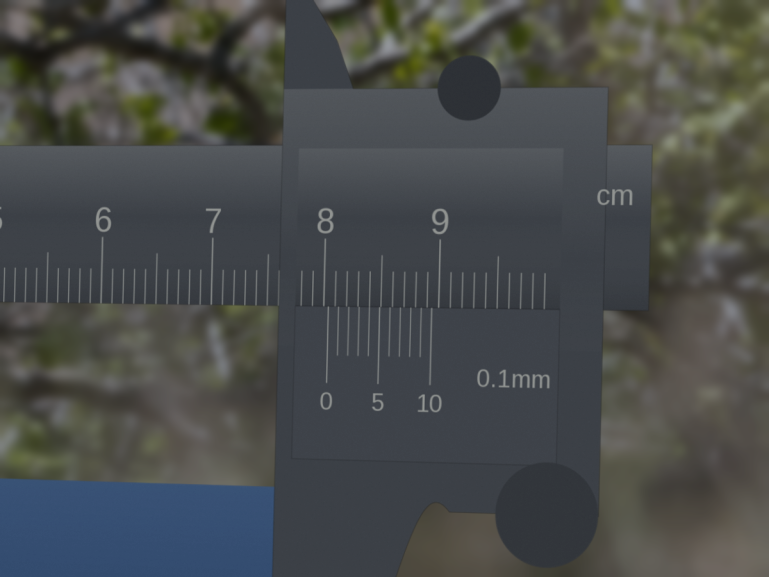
80.4
